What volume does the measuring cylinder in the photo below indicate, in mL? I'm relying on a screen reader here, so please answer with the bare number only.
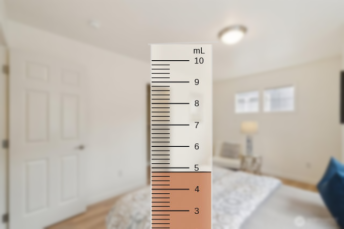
4.8
